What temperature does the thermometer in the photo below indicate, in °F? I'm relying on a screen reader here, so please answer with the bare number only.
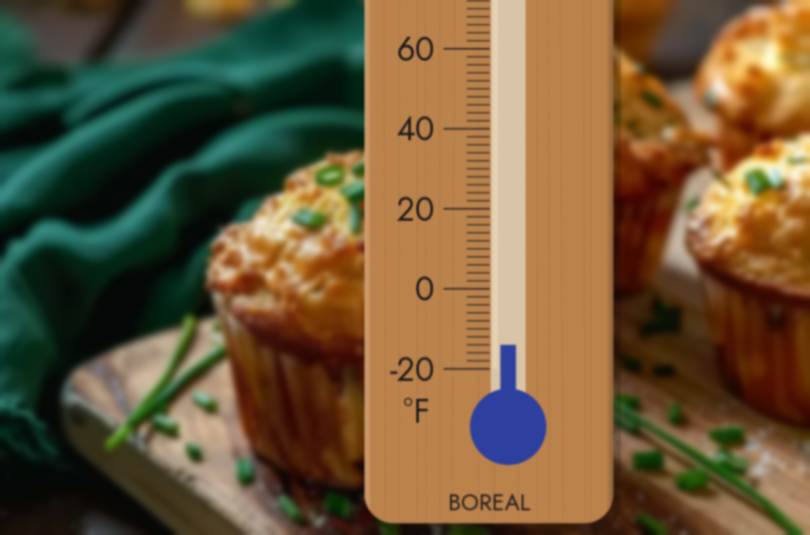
-14
